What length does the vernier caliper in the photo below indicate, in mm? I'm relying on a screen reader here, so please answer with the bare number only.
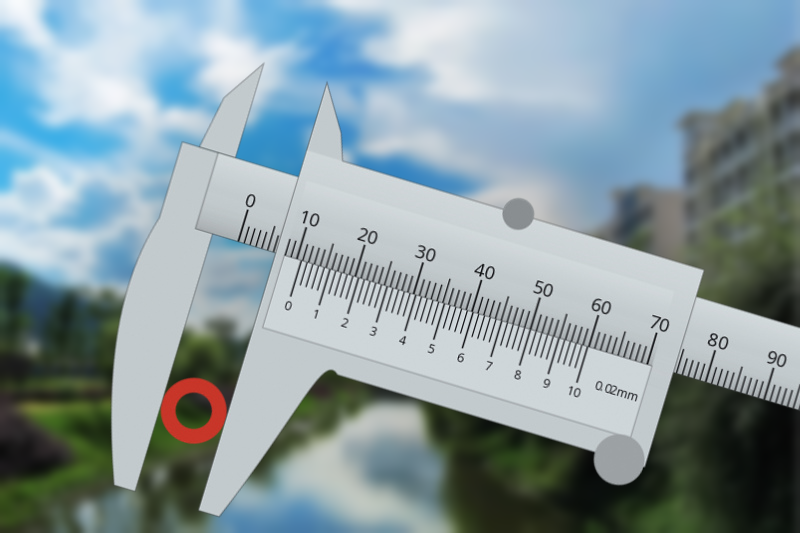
10.8
